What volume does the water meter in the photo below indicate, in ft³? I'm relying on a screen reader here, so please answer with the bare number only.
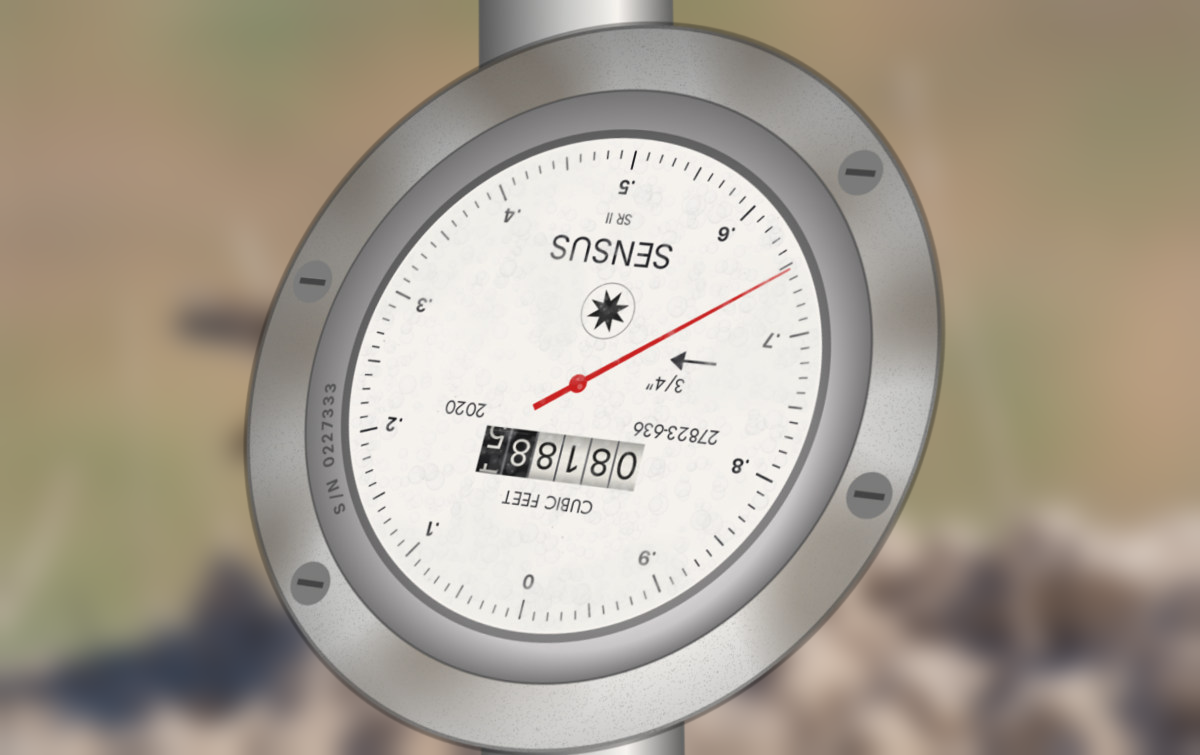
81884.65
